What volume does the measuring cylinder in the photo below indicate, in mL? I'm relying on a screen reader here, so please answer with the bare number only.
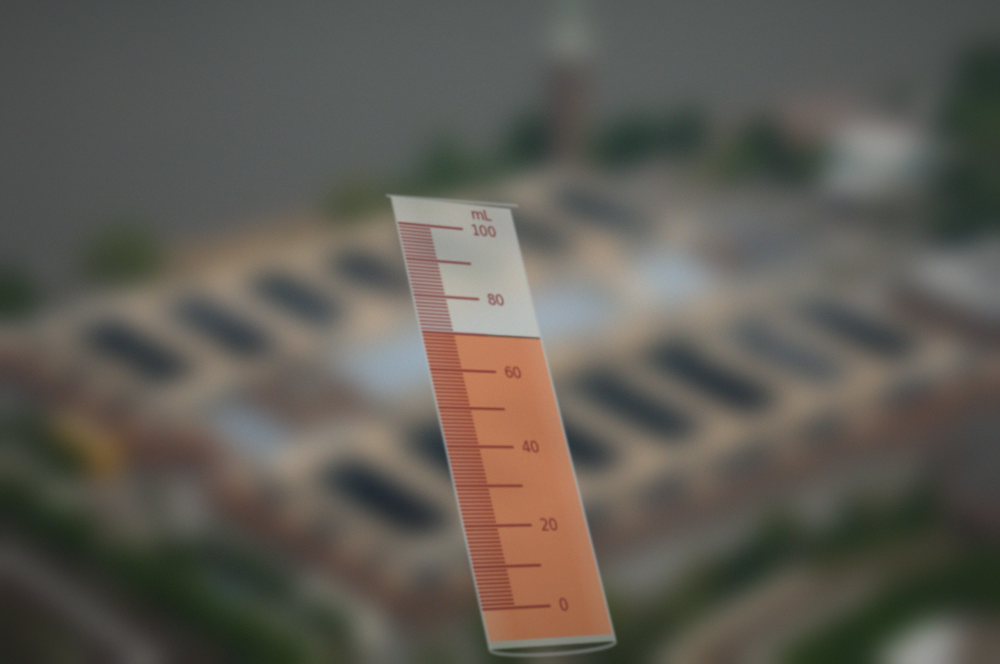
70
